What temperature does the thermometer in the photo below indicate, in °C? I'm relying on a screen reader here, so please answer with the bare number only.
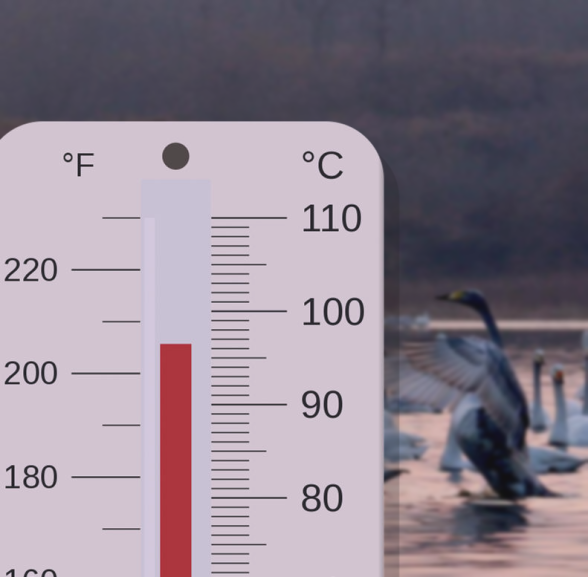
96.5
